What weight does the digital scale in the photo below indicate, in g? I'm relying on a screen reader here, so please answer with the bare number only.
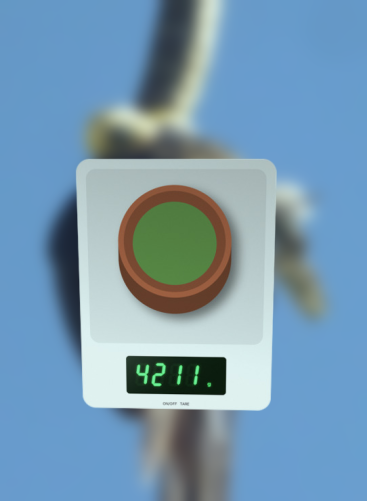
4211
